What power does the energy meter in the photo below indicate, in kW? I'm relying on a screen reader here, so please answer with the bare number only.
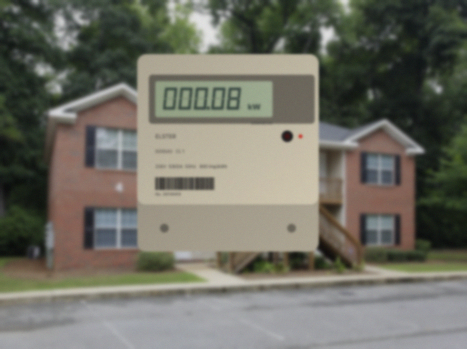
0.08
